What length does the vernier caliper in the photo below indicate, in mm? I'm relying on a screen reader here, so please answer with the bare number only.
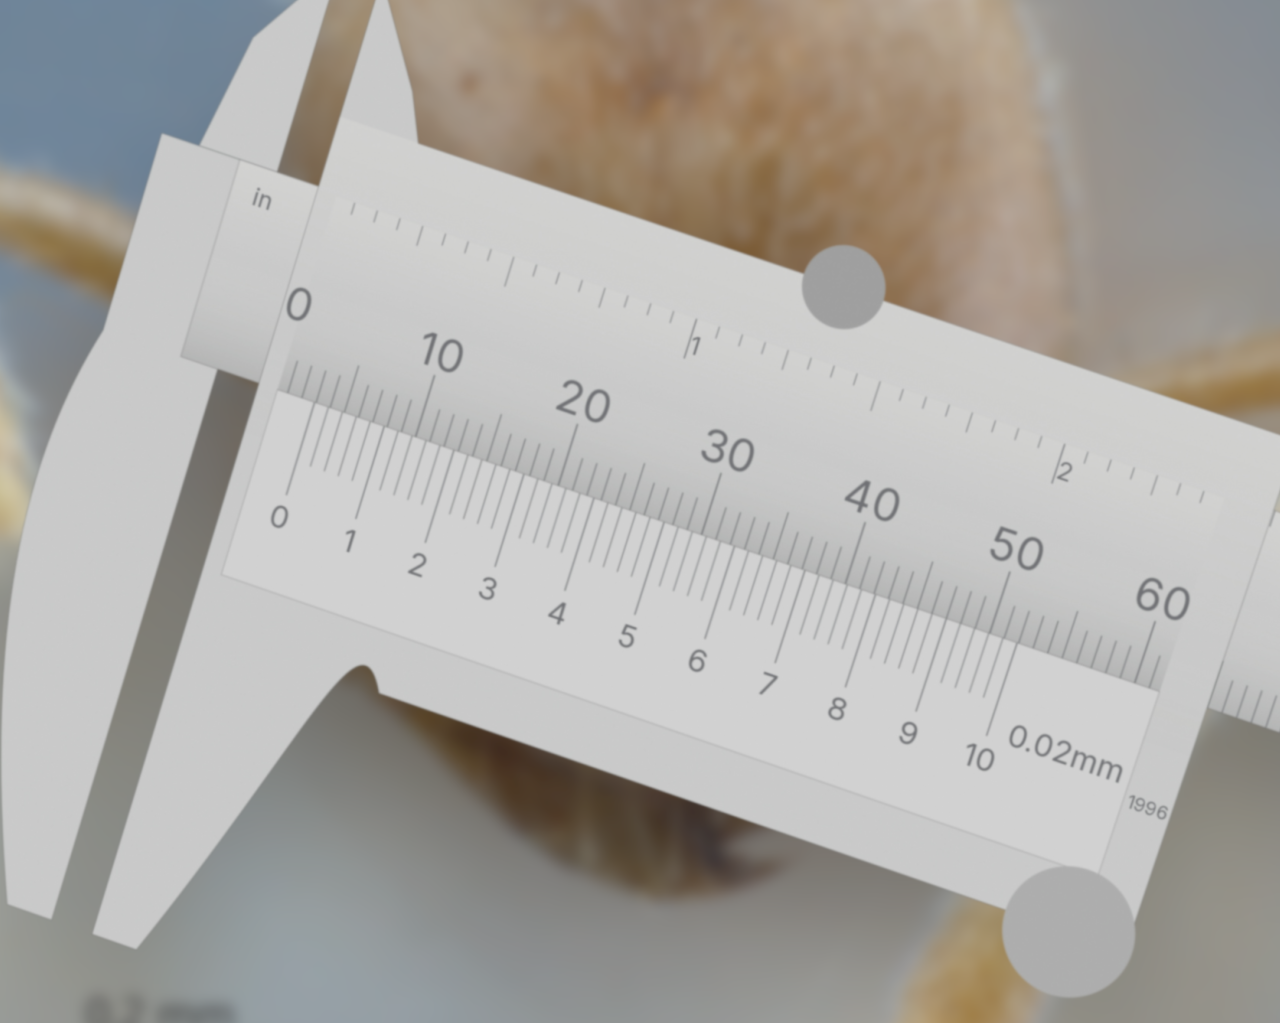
2.9
